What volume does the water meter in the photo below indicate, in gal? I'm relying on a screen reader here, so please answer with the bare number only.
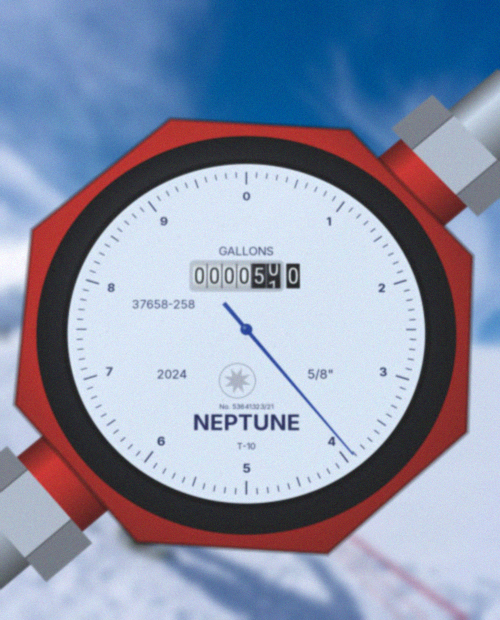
503.9
